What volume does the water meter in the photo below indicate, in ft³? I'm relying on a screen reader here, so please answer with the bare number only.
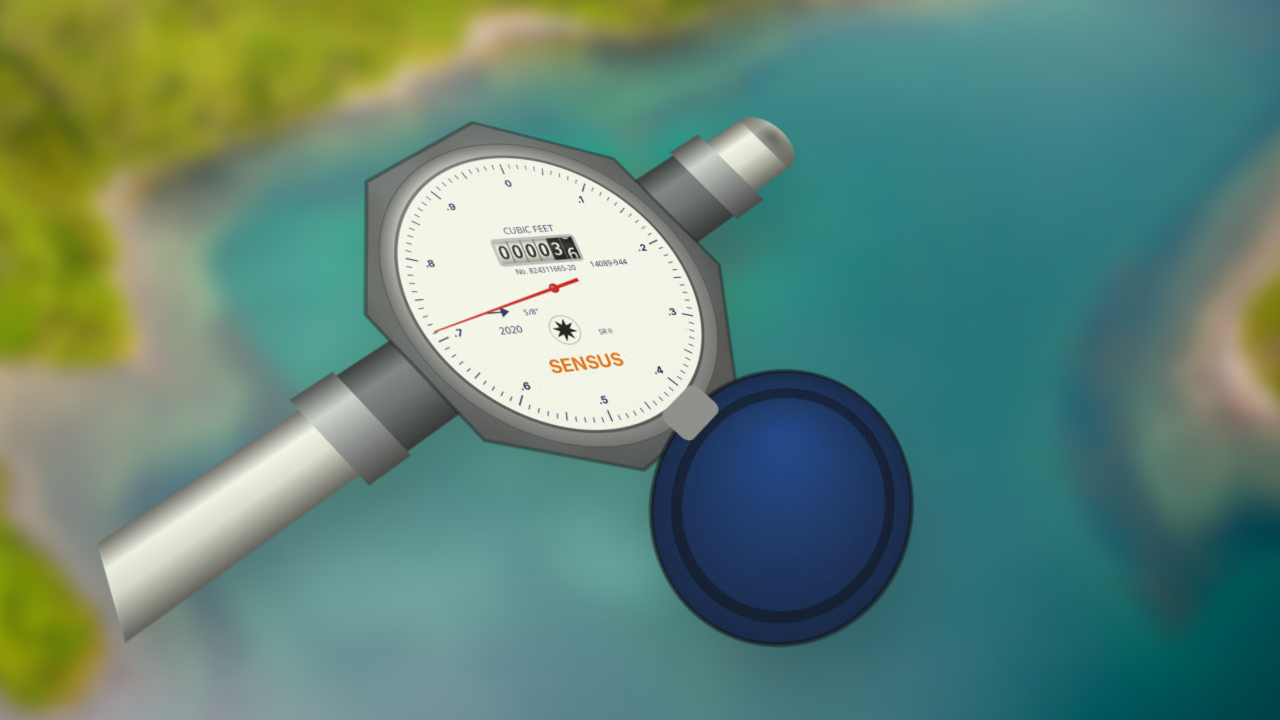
35.71
